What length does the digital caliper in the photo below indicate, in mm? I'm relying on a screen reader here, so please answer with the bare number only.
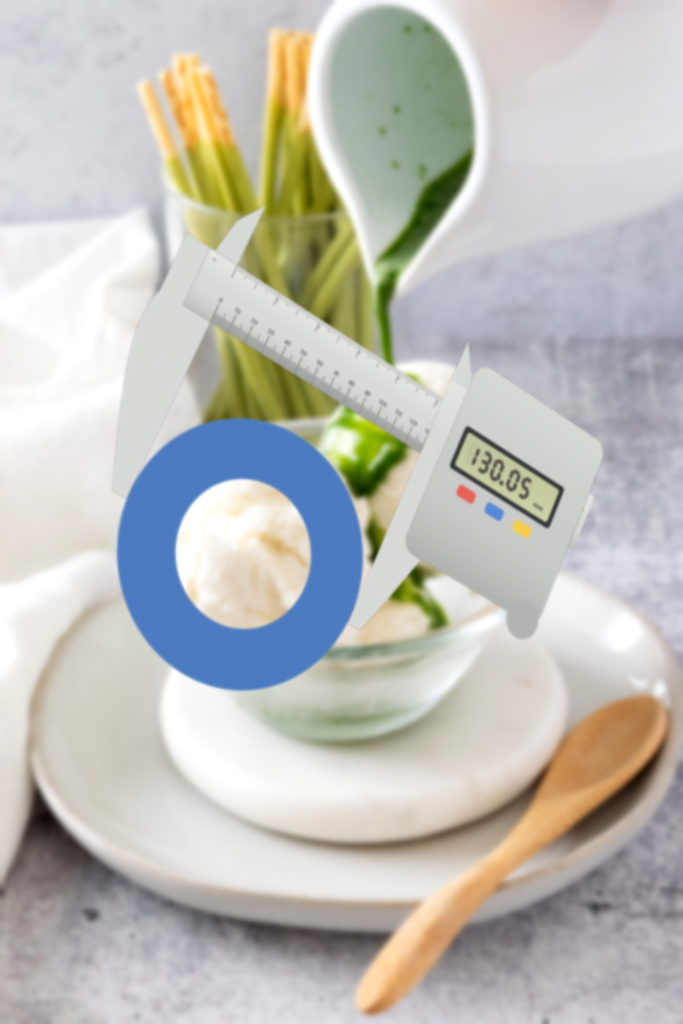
130.05
